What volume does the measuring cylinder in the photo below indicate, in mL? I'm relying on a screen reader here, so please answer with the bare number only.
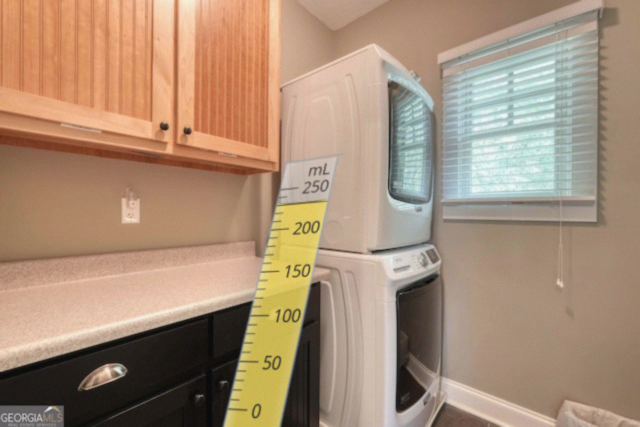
230
